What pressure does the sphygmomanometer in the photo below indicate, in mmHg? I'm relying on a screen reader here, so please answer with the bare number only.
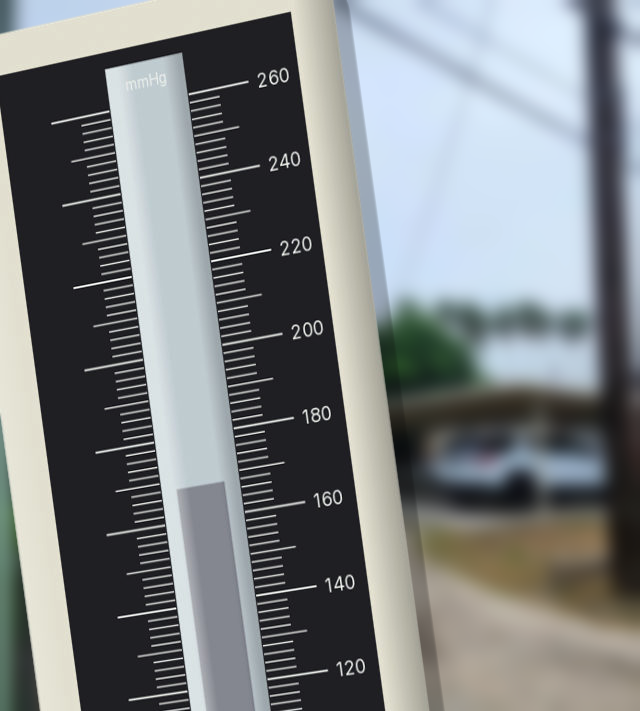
168
